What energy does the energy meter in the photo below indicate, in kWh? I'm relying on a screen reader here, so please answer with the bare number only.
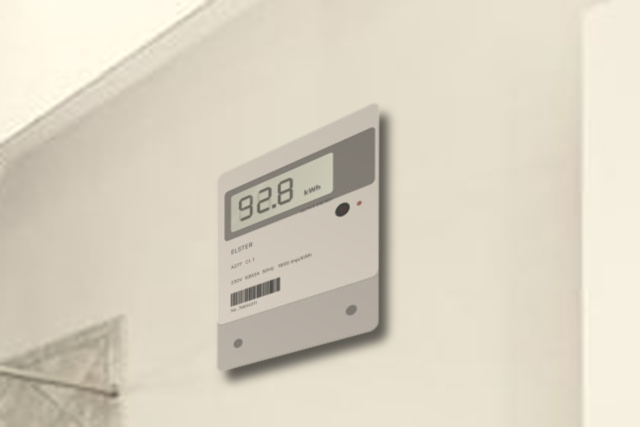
92.8
